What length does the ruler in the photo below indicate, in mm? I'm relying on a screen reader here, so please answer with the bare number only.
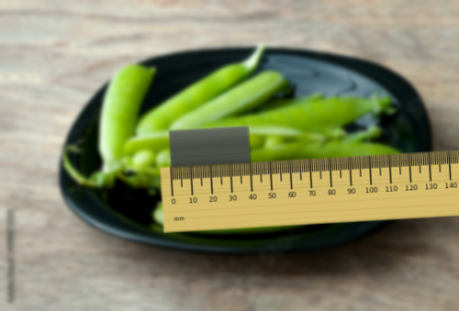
40
